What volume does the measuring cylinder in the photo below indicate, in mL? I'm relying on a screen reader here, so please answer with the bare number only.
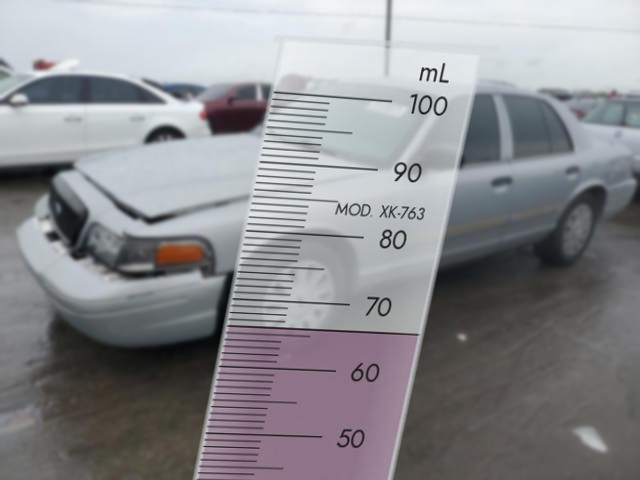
66
